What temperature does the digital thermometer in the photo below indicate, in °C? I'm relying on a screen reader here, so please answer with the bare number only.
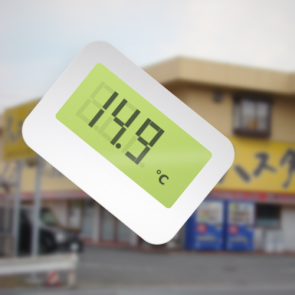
14.9
